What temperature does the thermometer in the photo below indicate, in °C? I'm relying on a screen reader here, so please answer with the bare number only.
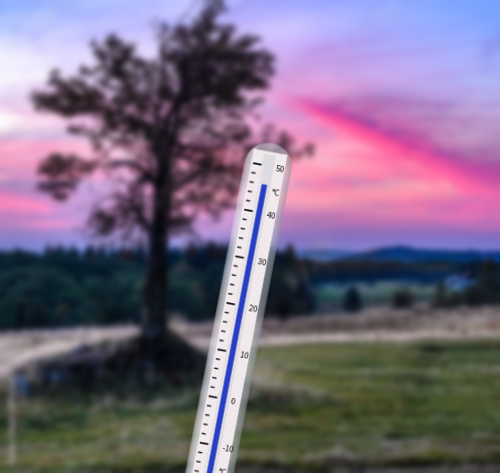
46
